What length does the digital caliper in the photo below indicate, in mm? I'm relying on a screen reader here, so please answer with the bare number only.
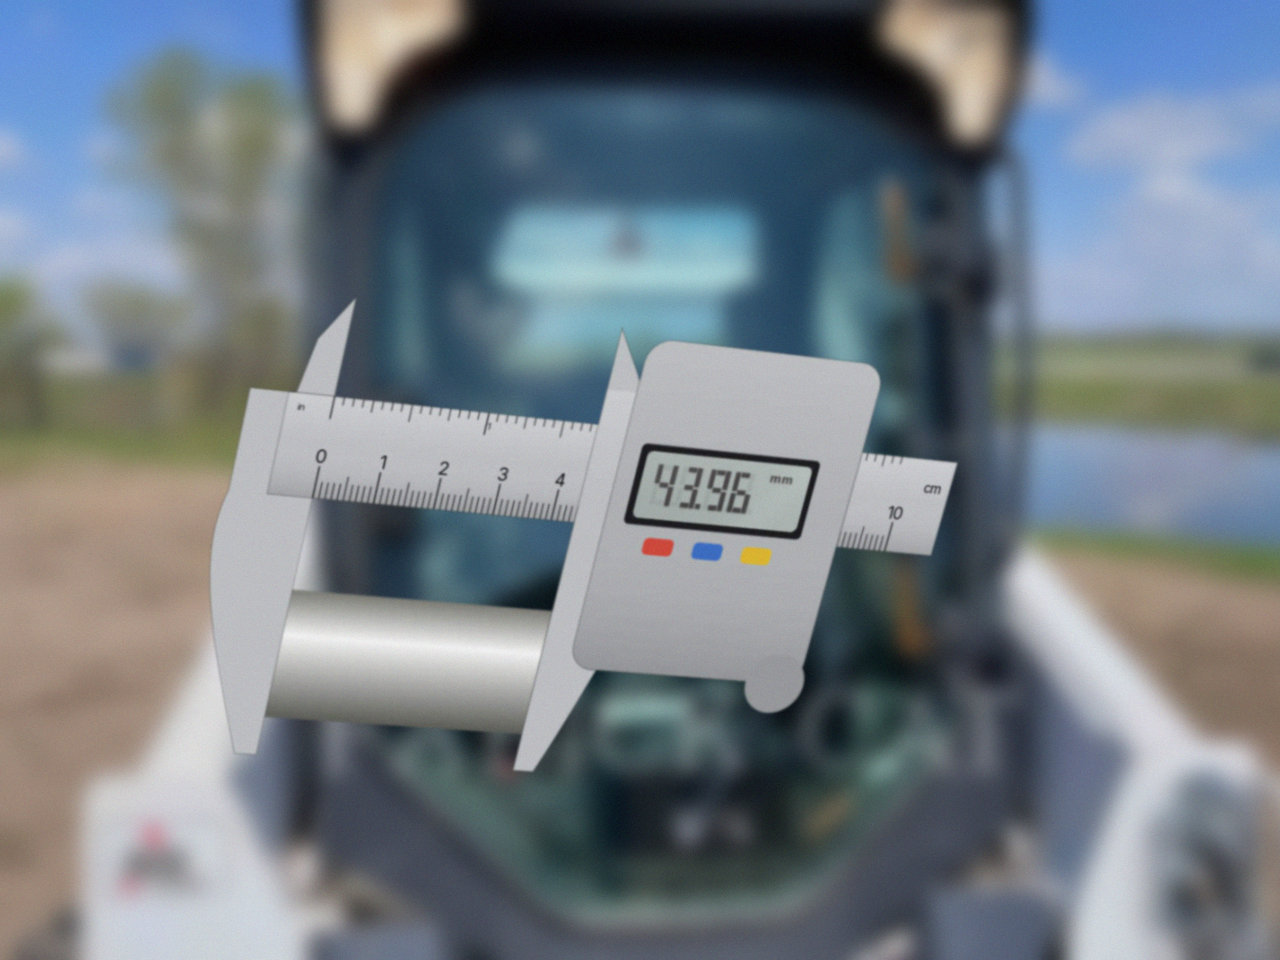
43.96
